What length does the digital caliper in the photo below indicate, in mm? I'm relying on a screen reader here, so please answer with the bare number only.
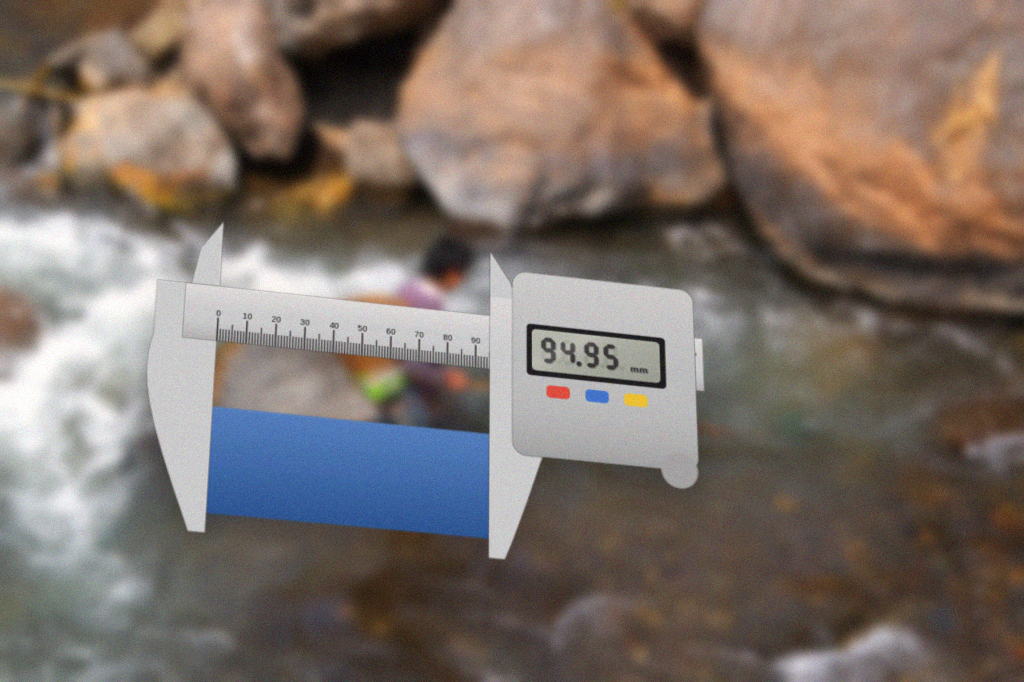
94.95
